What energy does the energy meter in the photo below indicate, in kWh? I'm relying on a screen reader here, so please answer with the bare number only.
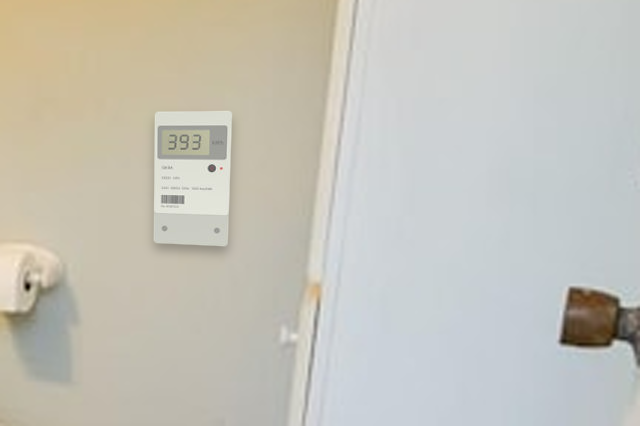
393
